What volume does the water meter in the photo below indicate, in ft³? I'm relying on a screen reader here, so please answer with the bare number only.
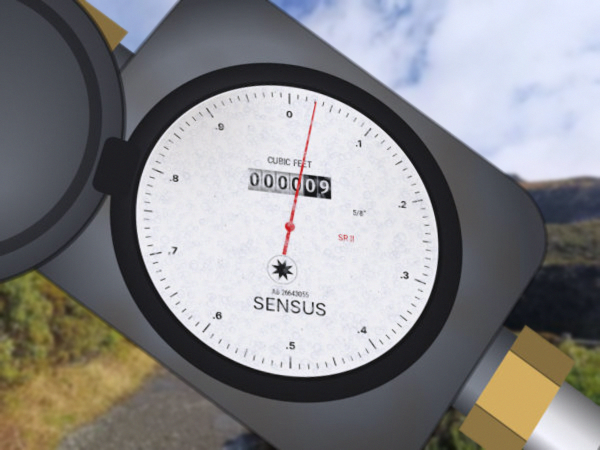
9.03
